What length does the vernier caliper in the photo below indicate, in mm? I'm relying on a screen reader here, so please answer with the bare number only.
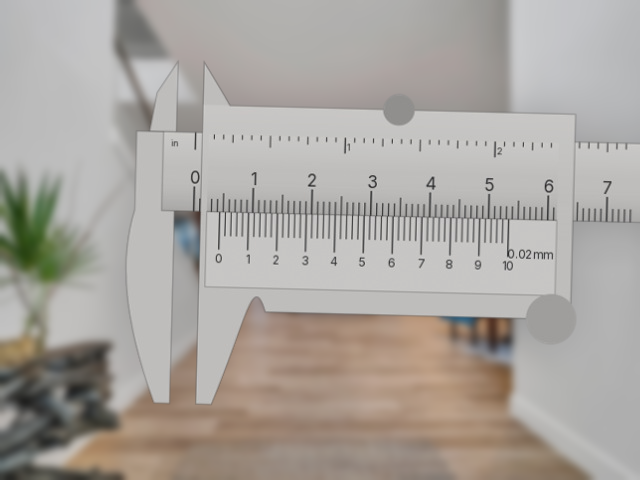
4.4
